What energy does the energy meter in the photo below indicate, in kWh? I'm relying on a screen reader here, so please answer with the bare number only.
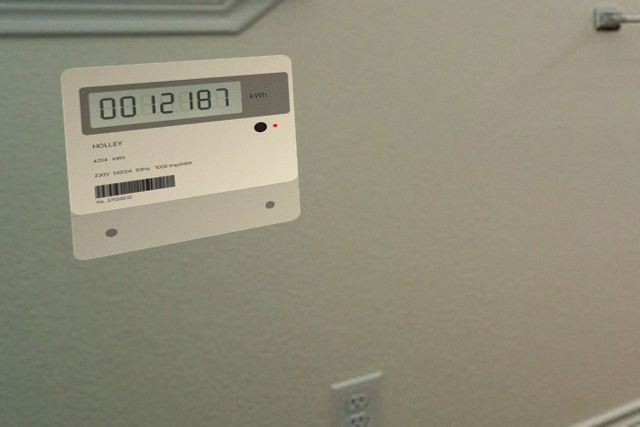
12187
